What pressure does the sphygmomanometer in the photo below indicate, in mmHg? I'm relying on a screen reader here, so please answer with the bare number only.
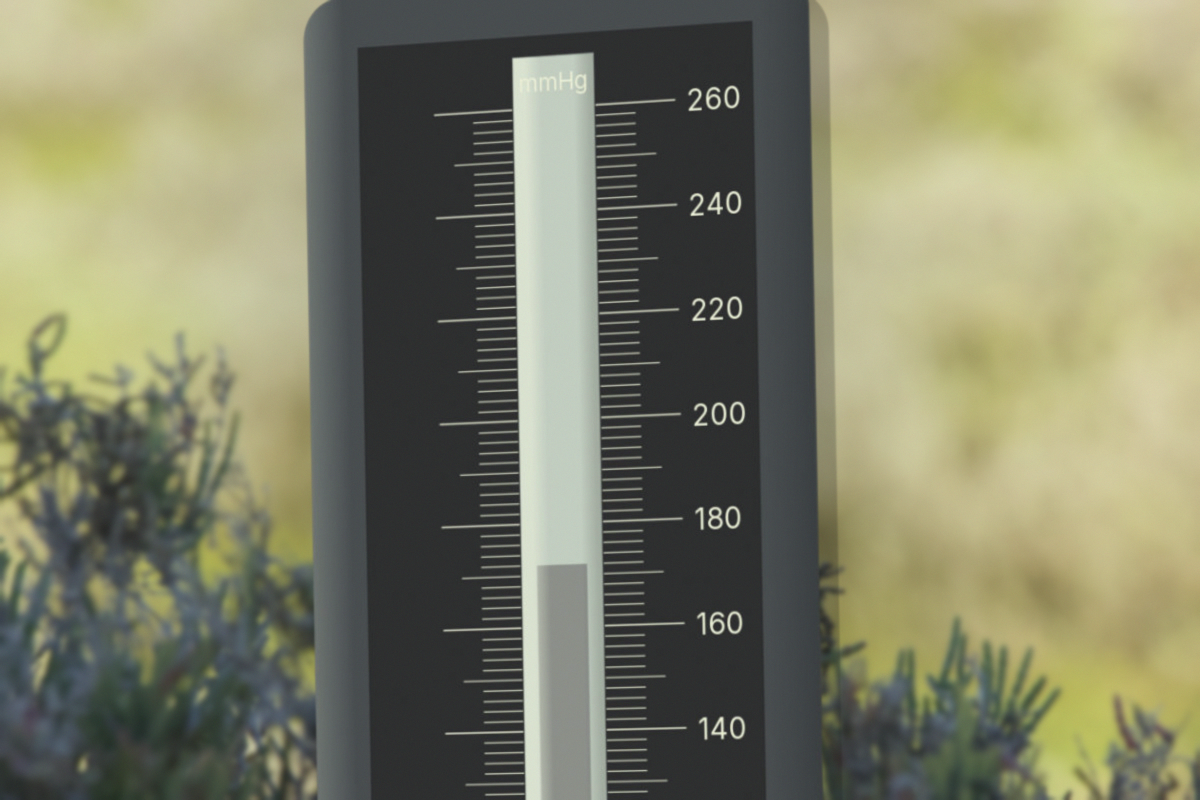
172
